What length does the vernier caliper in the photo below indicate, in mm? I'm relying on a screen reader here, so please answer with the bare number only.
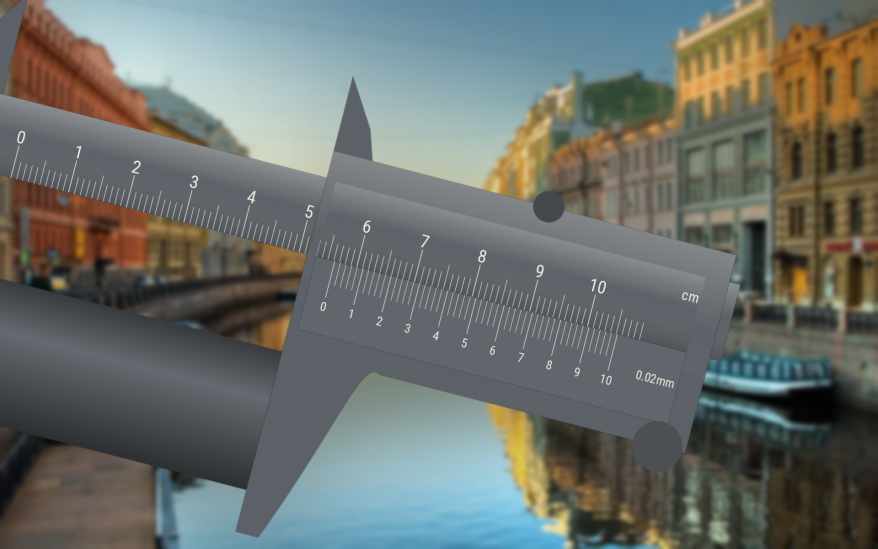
56.2
